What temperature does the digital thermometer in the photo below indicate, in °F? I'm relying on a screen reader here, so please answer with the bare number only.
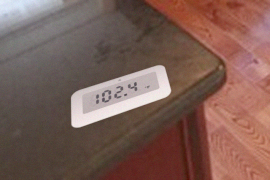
102.4
